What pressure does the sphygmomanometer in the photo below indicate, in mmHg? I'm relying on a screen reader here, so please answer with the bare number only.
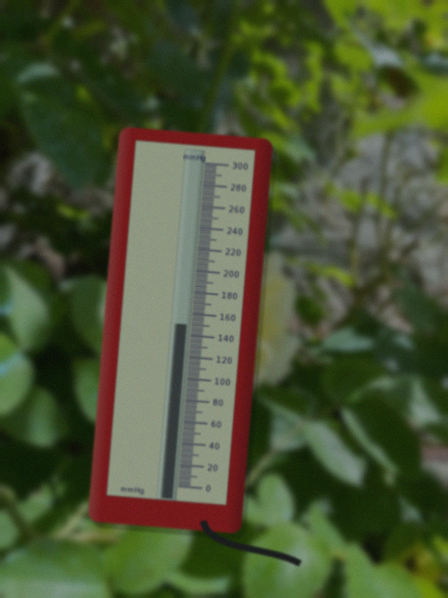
150
